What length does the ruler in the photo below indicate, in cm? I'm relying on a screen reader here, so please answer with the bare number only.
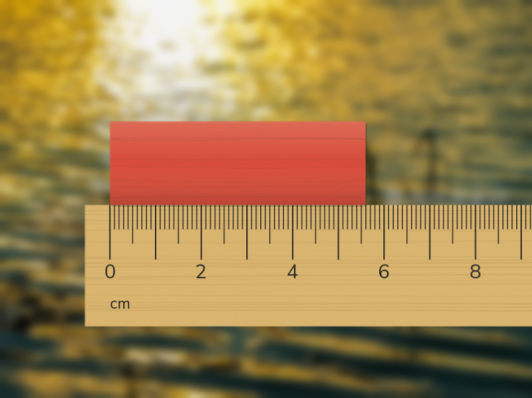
5.6
